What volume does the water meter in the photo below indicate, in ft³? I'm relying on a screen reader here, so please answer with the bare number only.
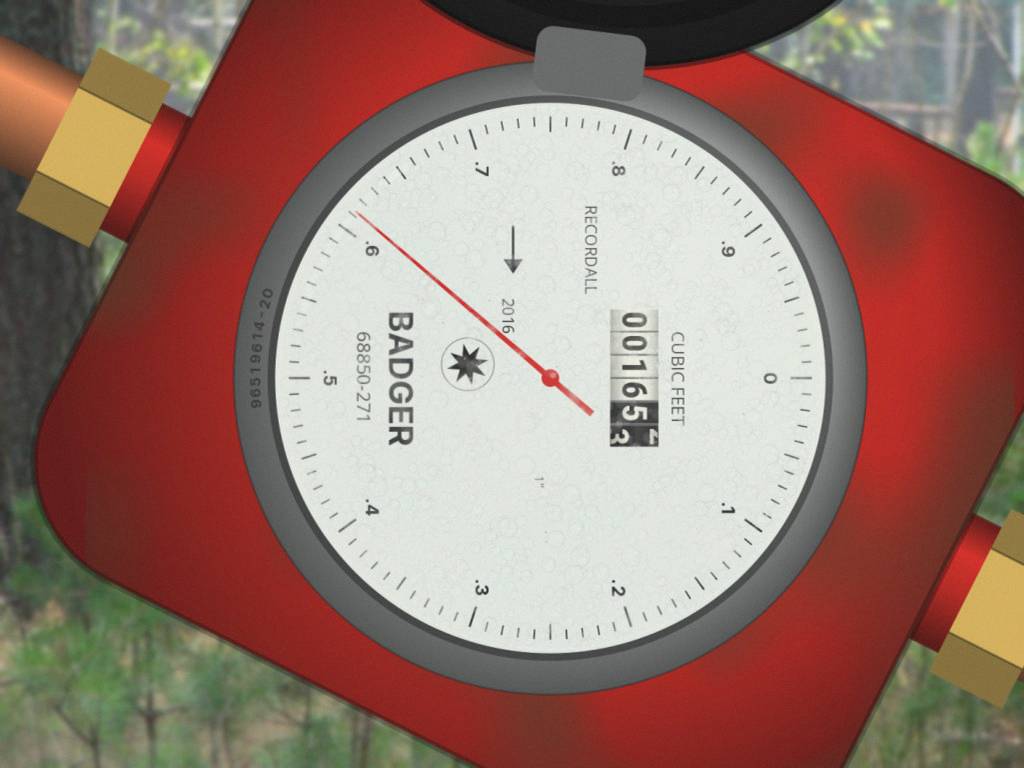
1652.61
